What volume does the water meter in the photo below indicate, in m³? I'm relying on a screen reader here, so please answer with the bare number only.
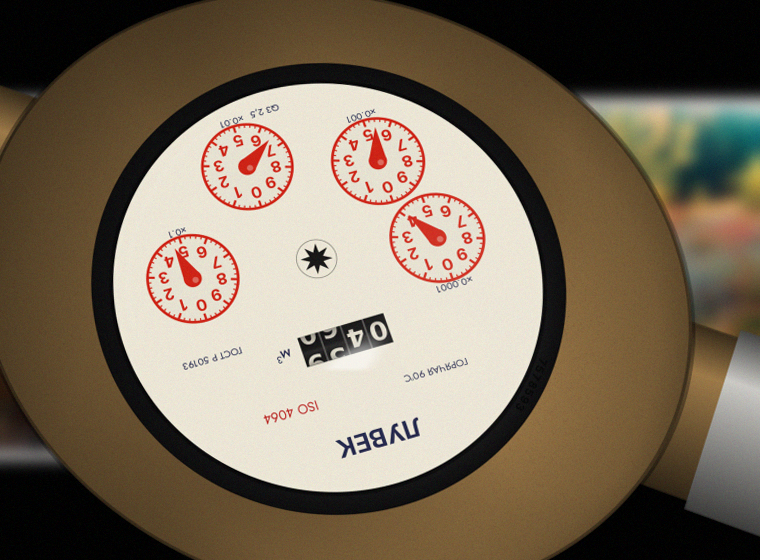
459.4654
